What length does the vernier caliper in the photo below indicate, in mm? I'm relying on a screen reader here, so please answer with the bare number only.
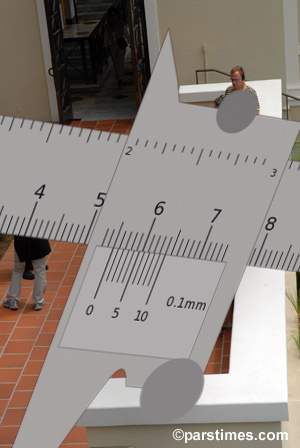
55.0
